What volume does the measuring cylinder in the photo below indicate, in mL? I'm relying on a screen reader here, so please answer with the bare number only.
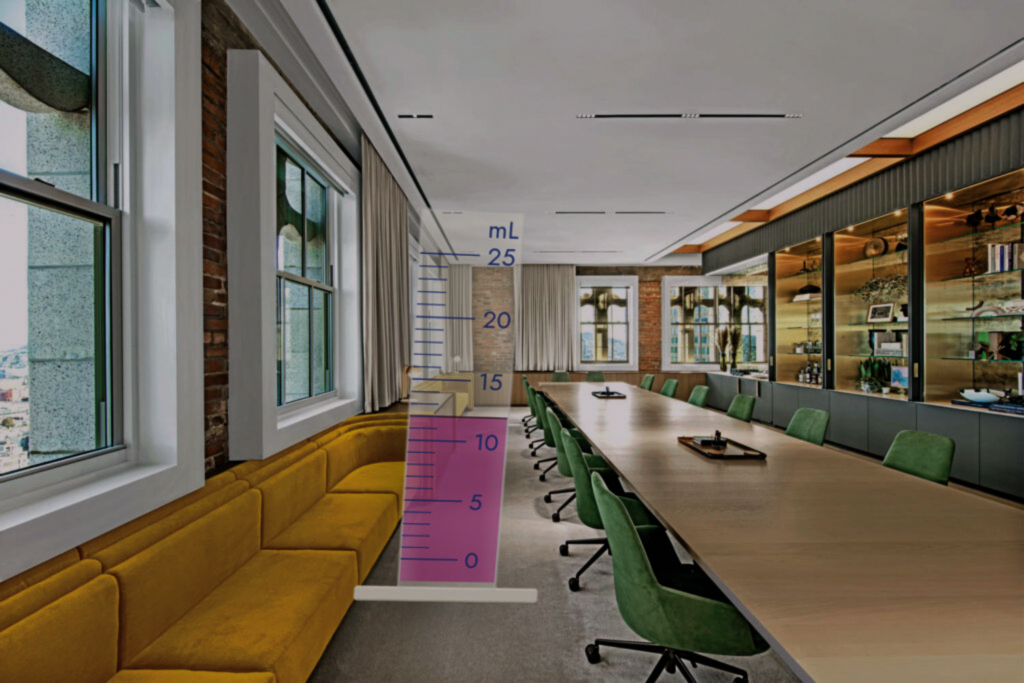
12
